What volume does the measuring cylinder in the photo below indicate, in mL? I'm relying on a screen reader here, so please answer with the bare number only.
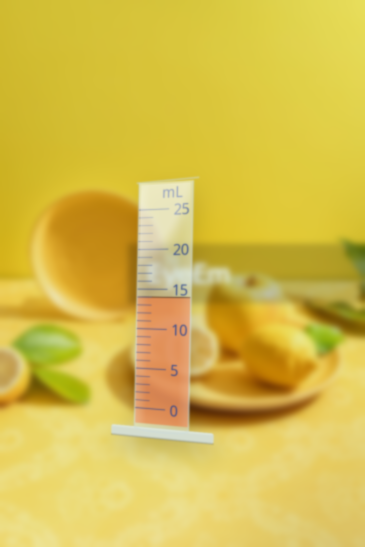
14
